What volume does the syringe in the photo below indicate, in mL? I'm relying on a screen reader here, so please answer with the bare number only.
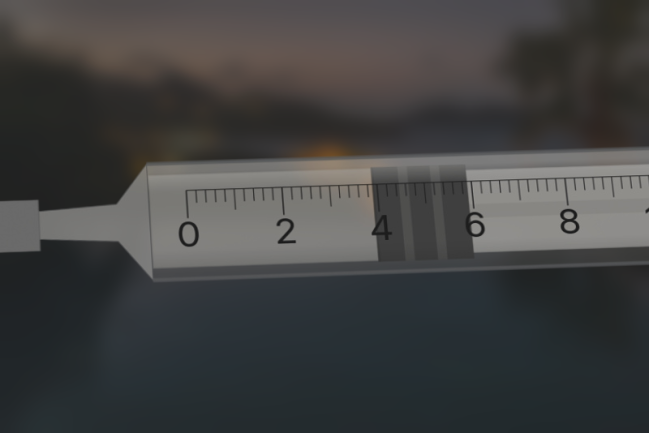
3.9
